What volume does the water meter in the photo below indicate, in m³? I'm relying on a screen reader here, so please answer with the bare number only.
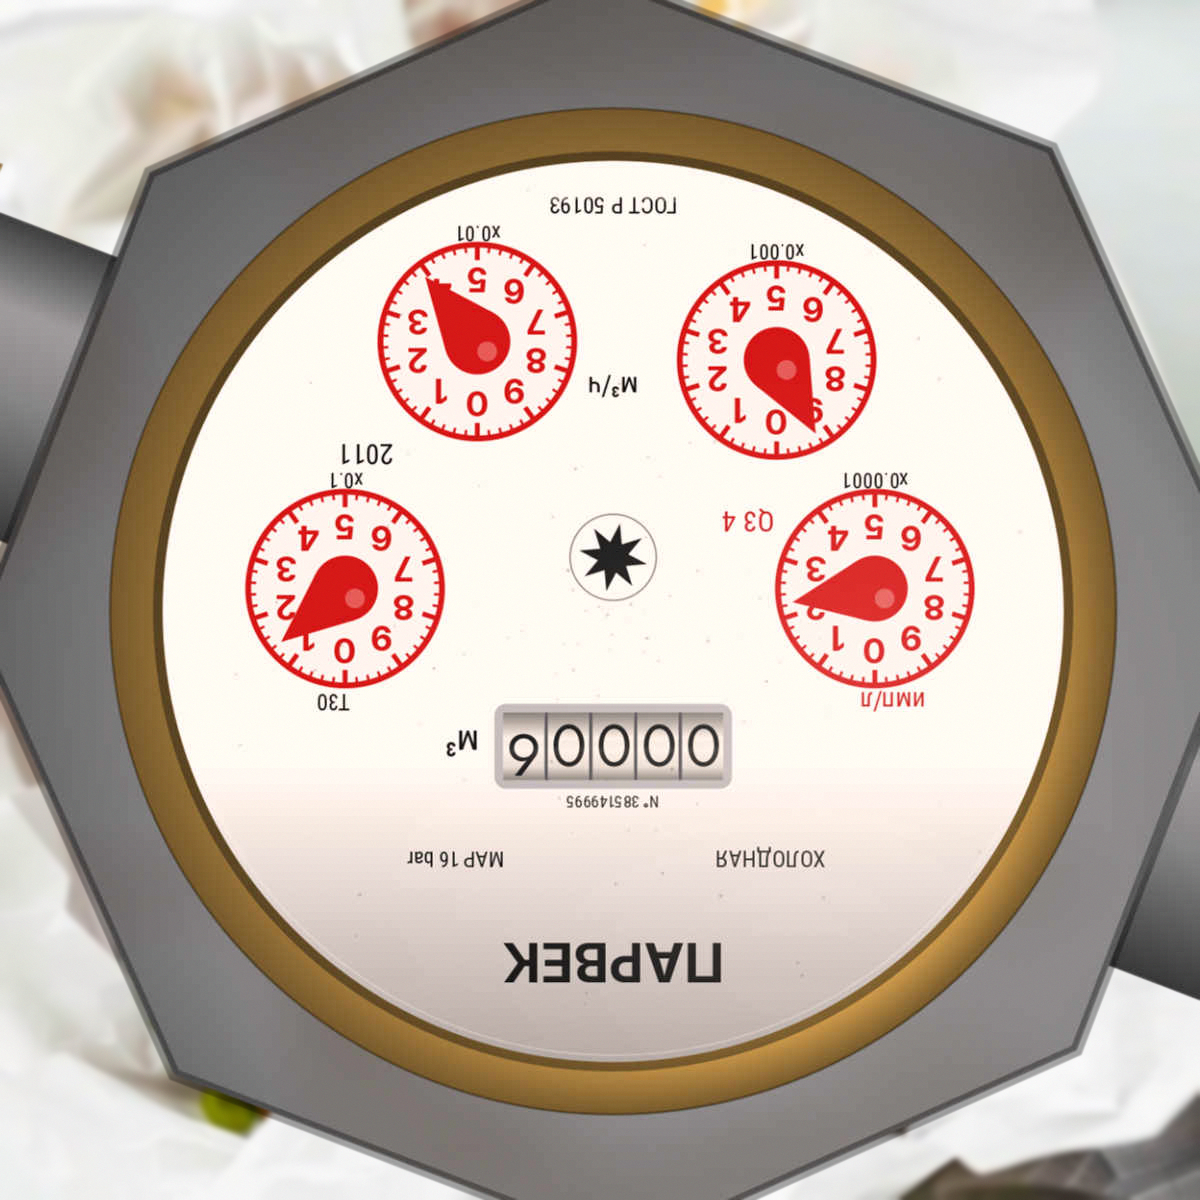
6.1392
